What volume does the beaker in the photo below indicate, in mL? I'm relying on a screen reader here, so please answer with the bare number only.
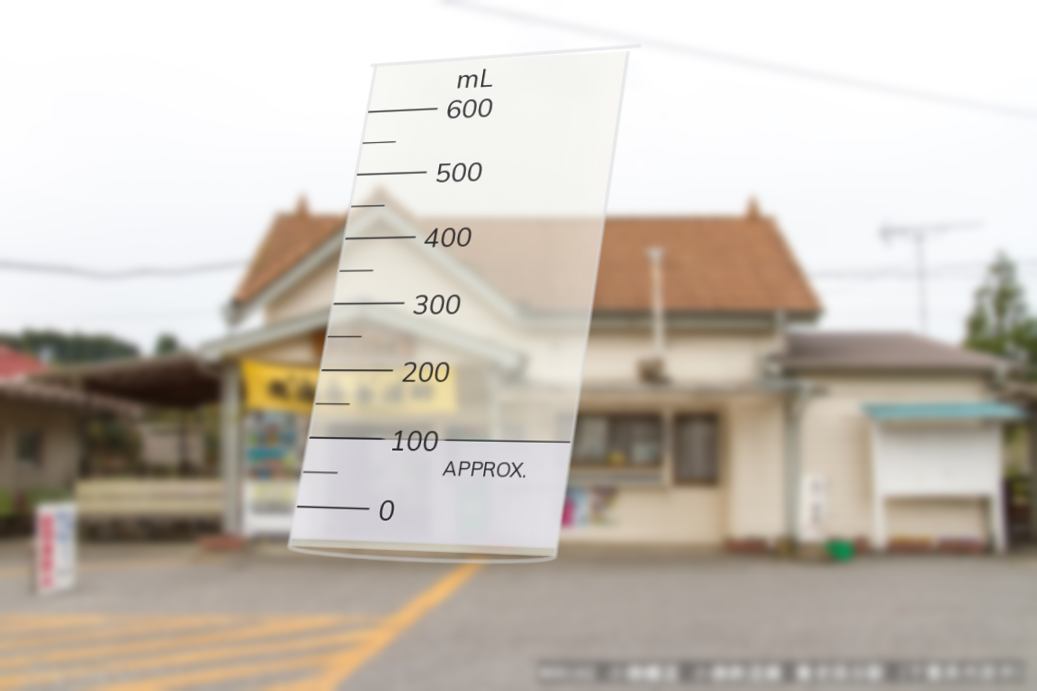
100
